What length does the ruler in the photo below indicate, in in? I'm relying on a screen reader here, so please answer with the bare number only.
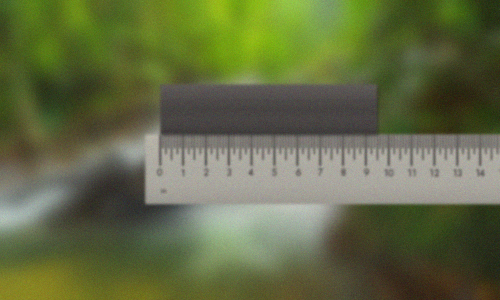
9.5
